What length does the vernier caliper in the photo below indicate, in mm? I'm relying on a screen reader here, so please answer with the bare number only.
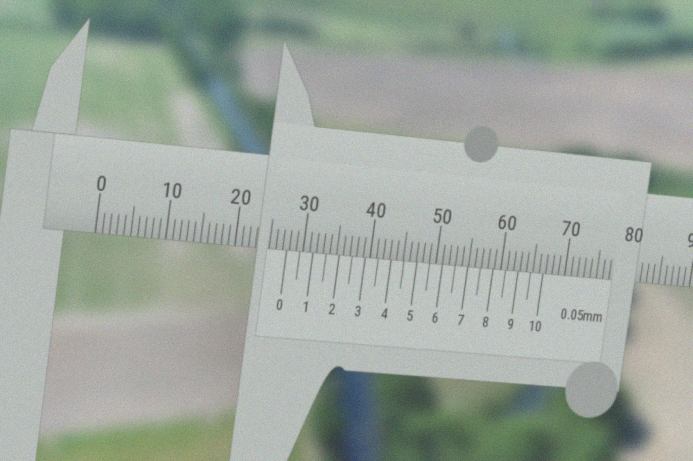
27.6
